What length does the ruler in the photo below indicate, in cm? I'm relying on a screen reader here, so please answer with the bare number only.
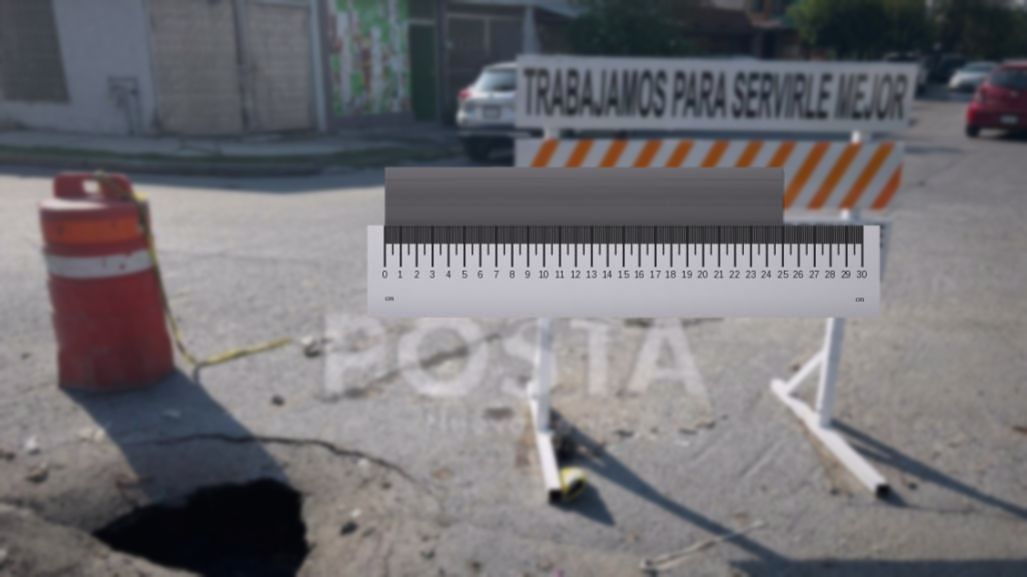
25
